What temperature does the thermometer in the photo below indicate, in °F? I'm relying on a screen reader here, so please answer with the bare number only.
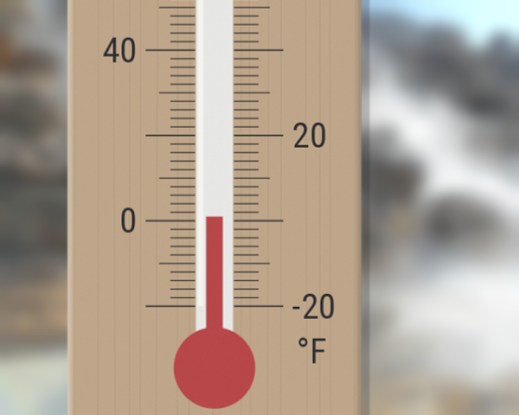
1
